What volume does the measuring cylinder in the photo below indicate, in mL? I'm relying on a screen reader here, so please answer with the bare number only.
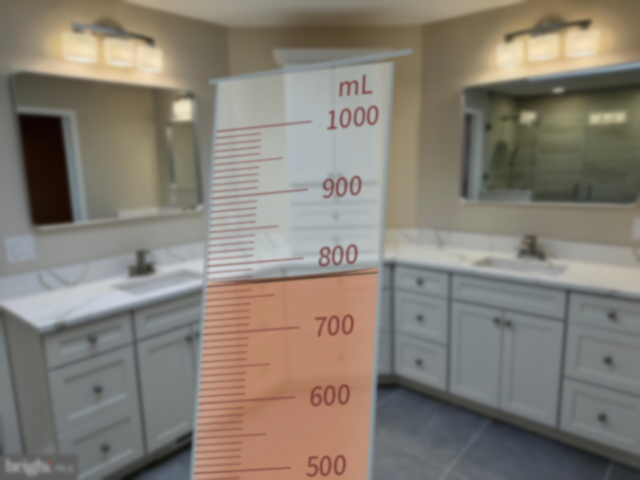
770
